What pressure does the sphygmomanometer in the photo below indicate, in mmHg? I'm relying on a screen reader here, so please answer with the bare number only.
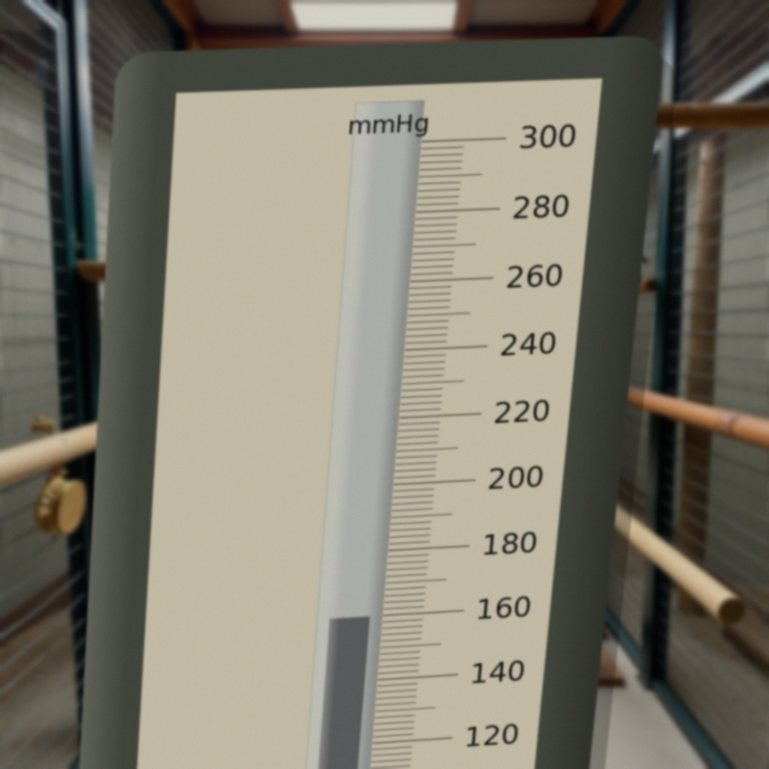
160
